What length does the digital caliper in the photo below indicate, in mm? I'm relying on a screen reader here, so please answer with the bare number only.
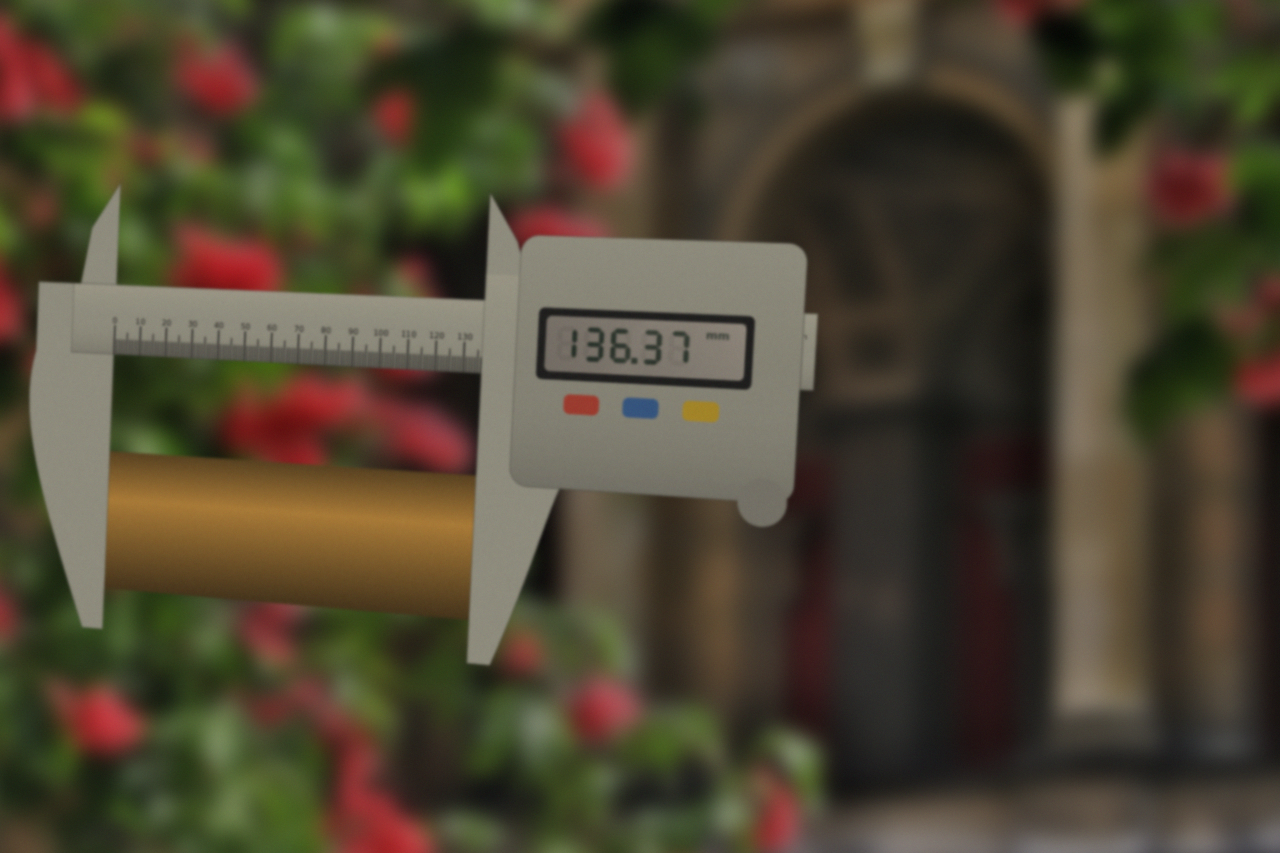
136.37
